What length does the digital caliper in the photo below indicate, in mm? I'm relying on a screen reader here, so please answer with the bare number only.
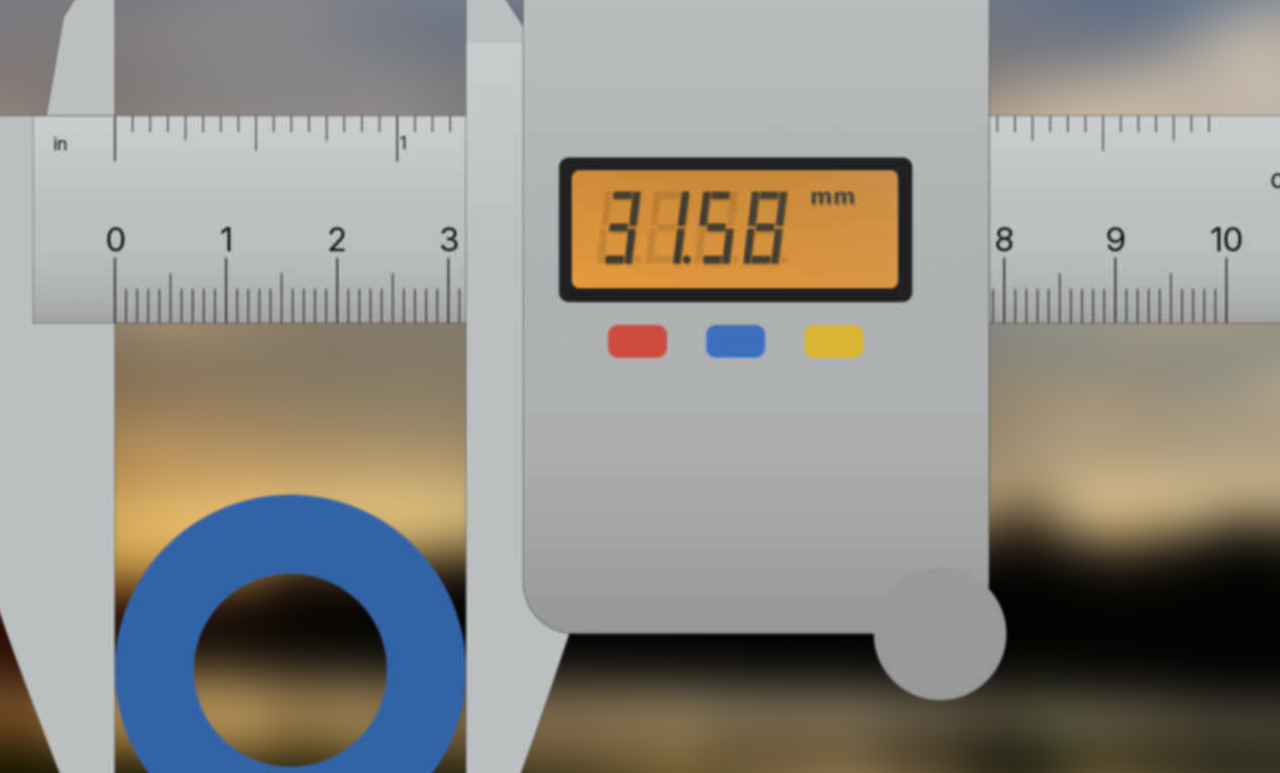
31.58
